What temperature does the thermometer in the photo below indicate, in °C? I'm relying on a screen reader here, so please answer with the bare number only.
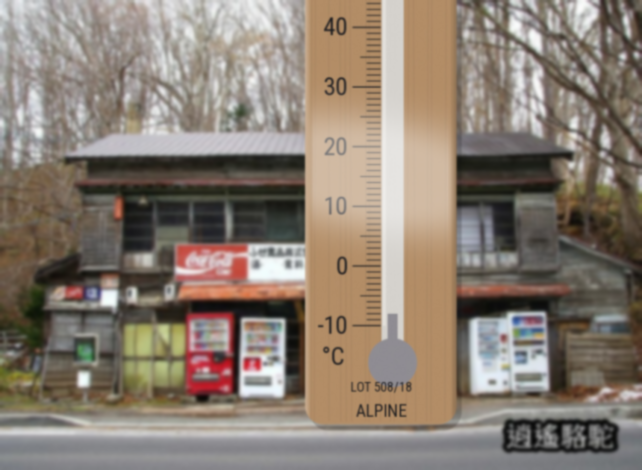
-8
